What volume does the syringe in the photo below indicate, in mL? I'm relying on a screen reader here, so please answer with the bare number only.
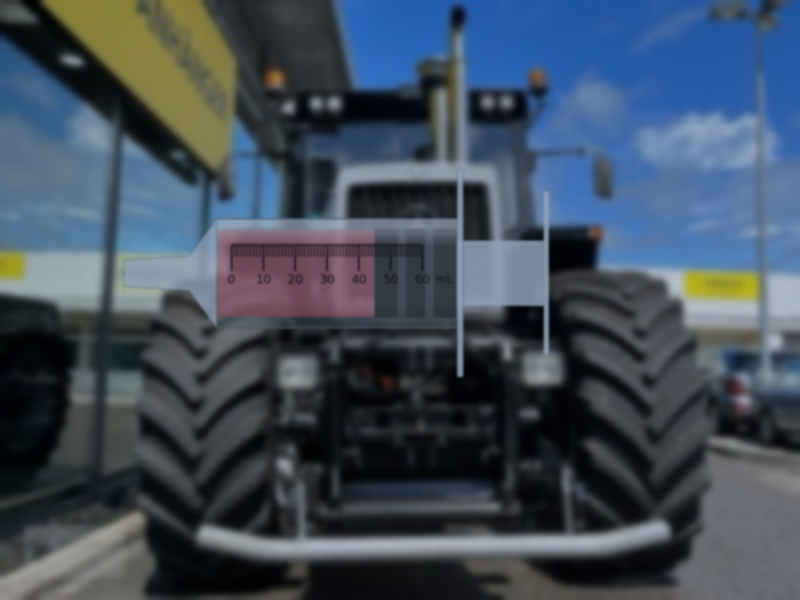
45
